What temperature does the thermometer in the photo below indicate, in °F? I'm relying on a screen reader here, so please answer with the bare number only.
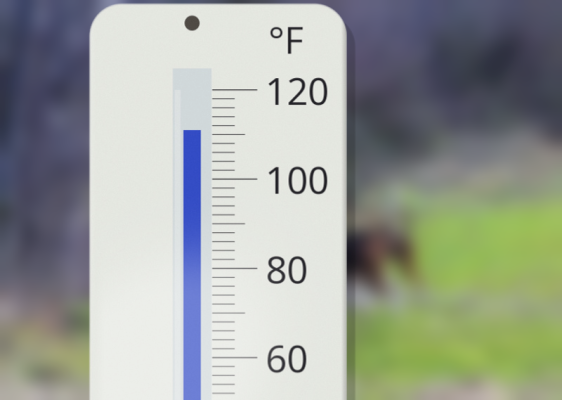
111
